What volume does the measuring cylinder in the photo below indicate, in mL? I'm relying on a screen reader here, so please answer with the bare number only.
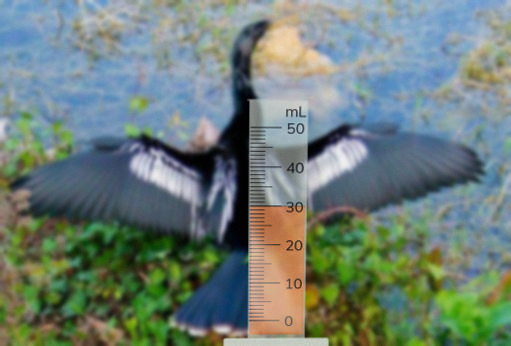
30
